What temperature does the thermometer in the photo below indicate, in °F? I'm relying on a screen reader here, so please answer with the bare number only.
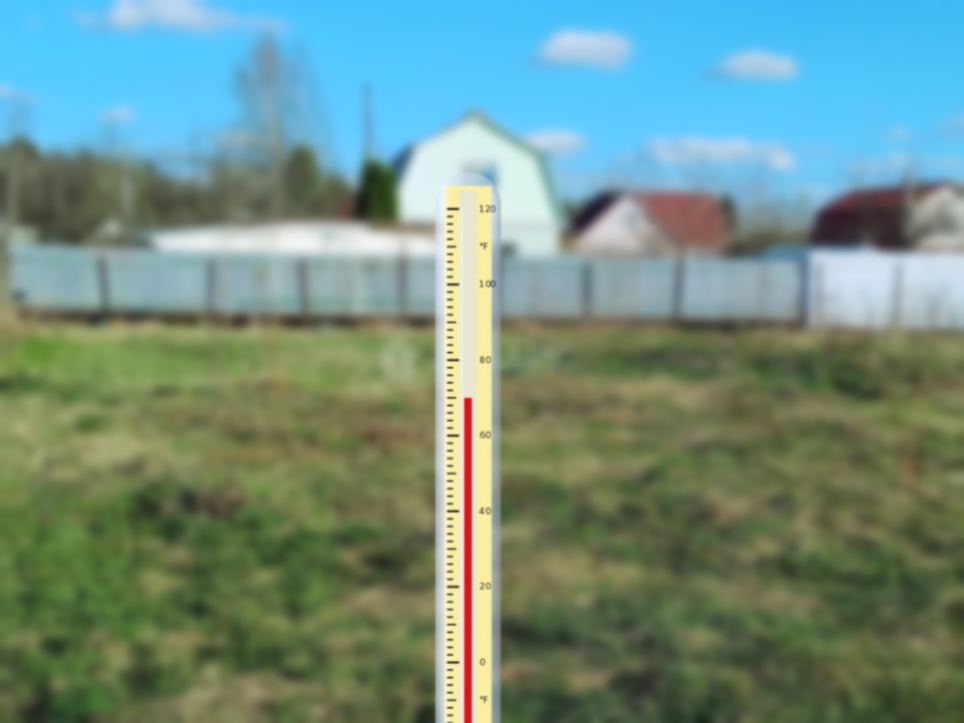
70
